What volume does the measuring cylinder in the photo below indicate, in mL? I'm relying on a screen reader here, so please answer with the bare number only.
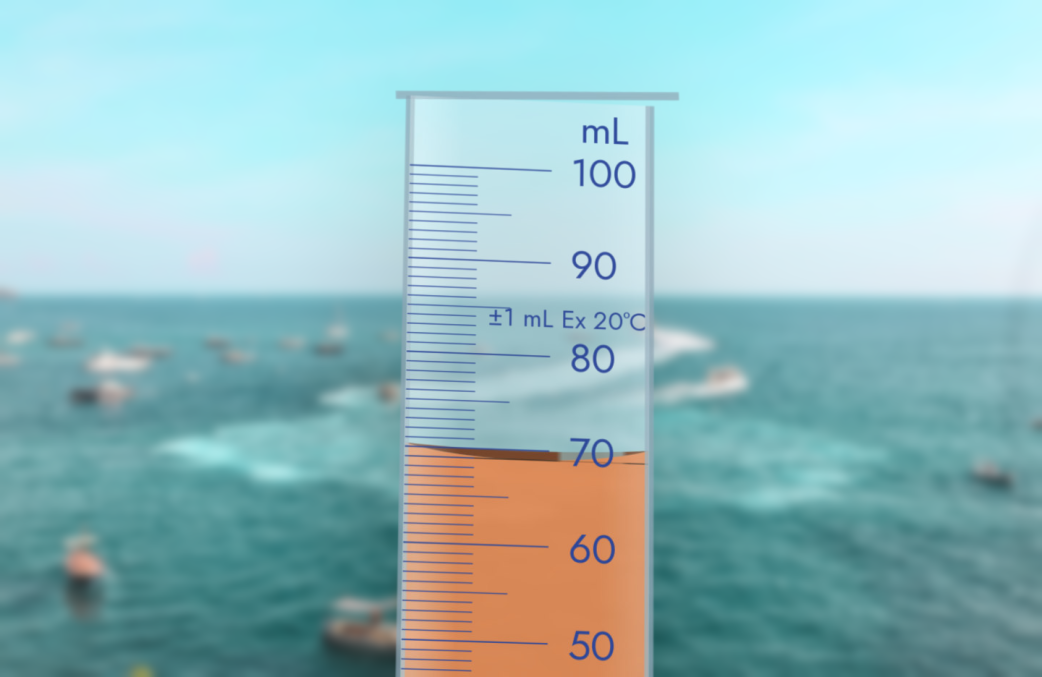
69
